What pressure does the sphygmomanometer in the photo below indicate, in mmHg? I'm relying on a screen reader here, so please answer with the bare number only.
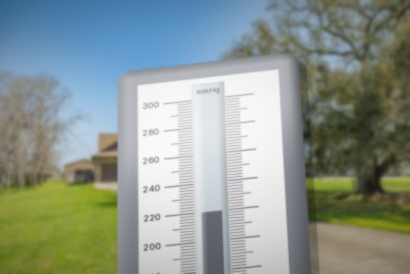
220
